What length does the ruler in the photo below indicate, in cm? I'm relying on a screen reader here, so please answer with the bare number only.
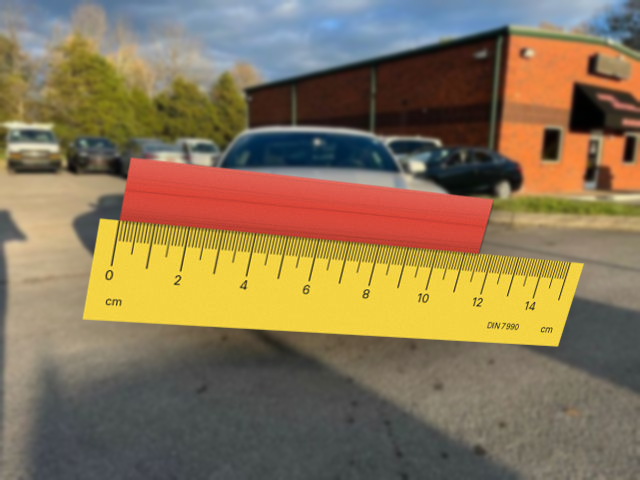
11.5
